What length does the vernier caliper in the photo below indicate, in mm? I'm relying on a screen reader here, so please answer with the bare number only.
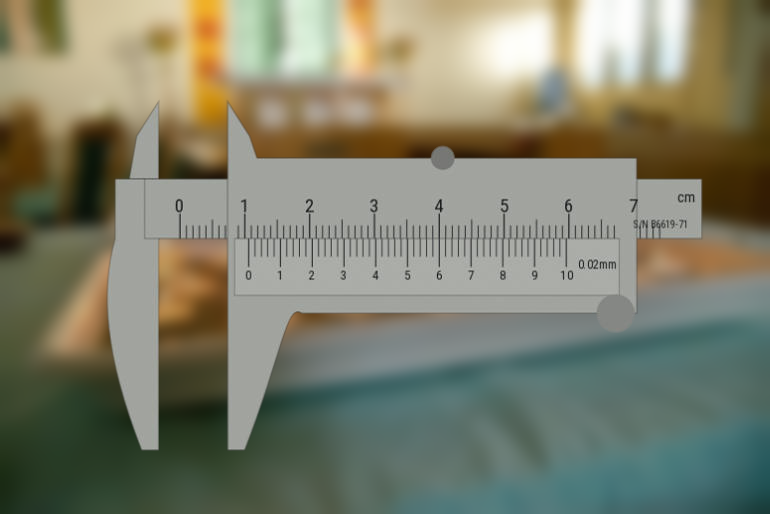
10.6
